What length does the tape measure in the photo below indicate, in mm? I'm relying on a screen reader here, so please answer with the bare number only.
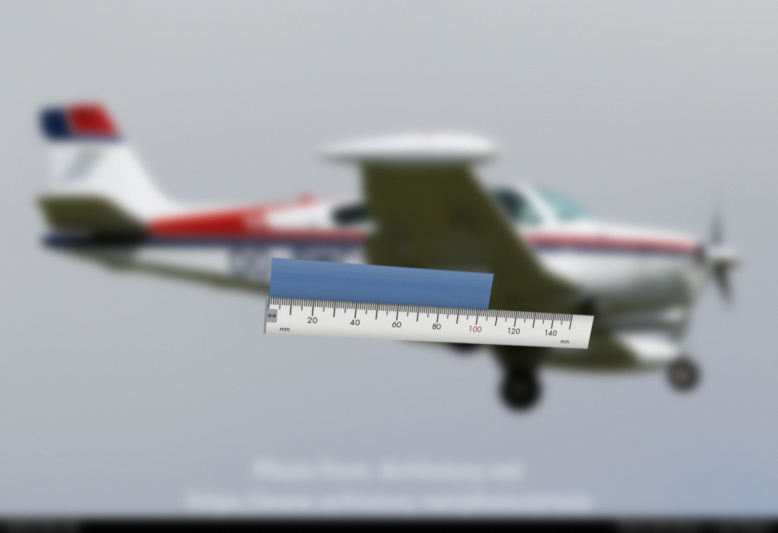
105
